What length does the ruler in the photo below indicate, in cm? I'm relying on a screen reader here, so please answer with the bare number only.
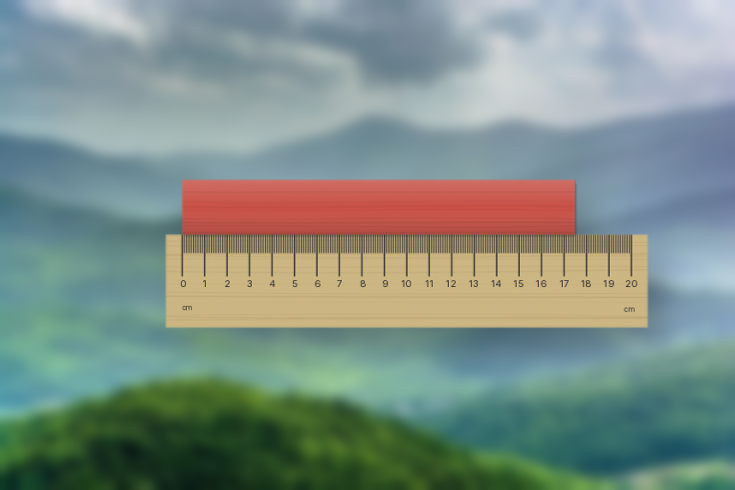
17.5
